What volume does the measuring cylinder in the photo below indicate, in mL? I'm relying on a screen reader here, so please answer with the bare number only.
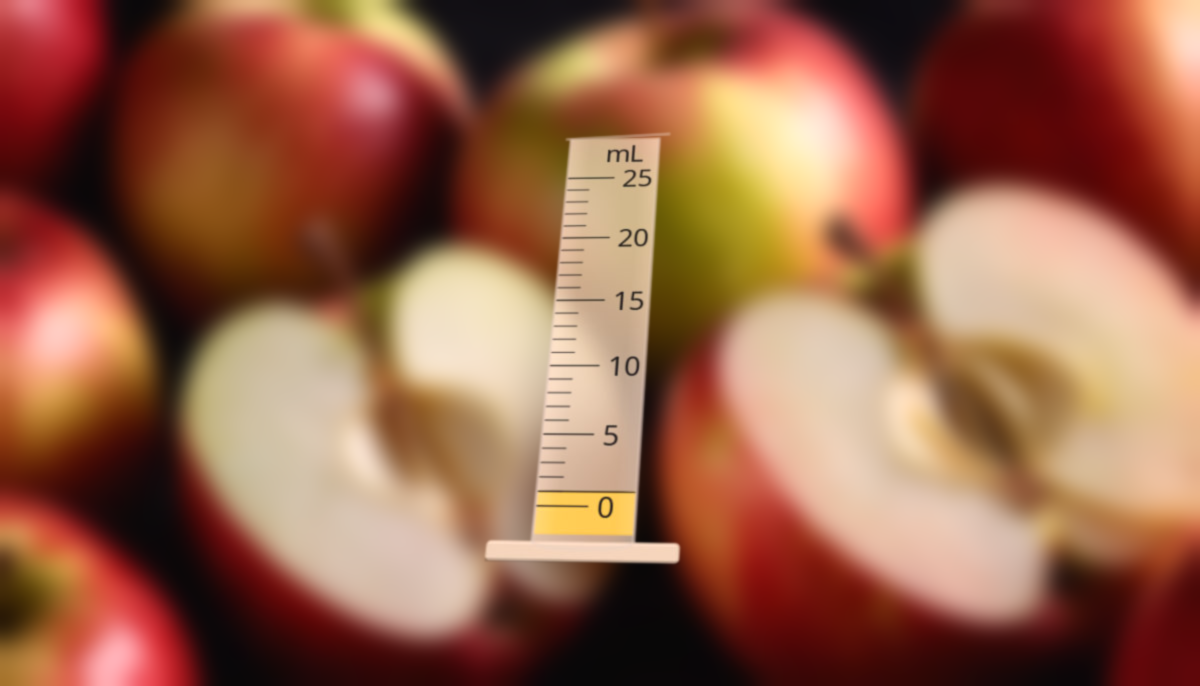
1
